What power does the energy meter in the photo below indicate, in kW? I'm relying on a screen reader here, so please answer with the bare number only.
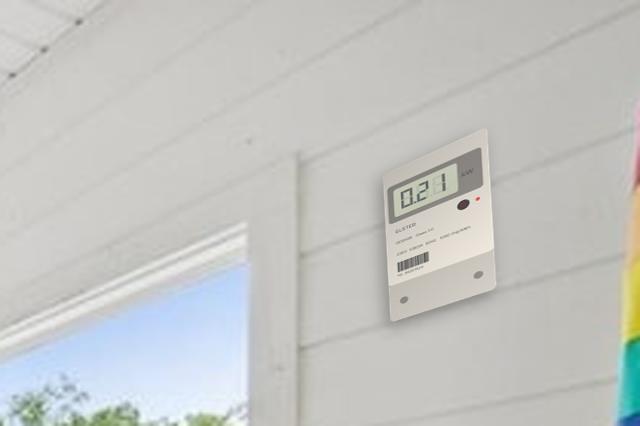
0.21
